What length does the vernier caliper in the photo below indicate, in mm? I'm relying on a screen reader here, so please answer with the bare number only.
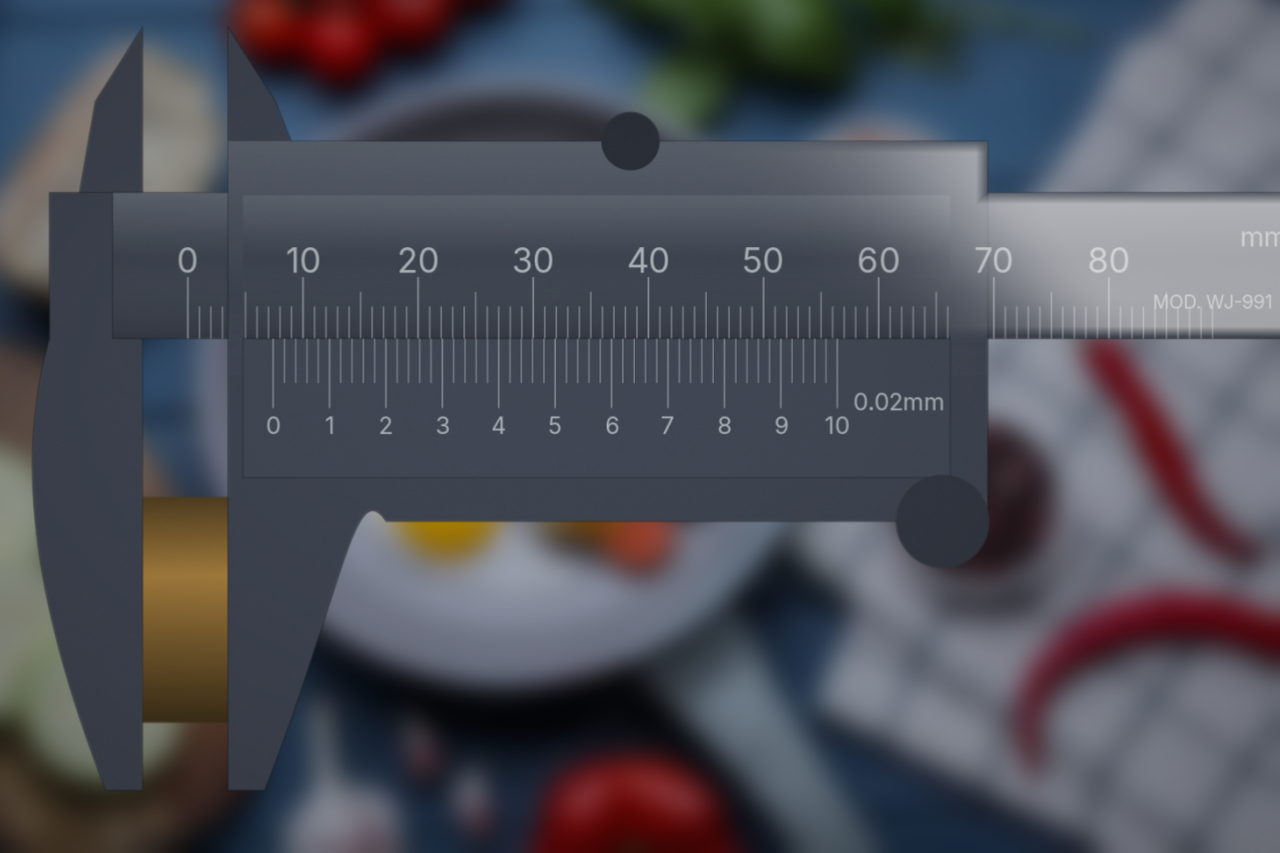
7.4
